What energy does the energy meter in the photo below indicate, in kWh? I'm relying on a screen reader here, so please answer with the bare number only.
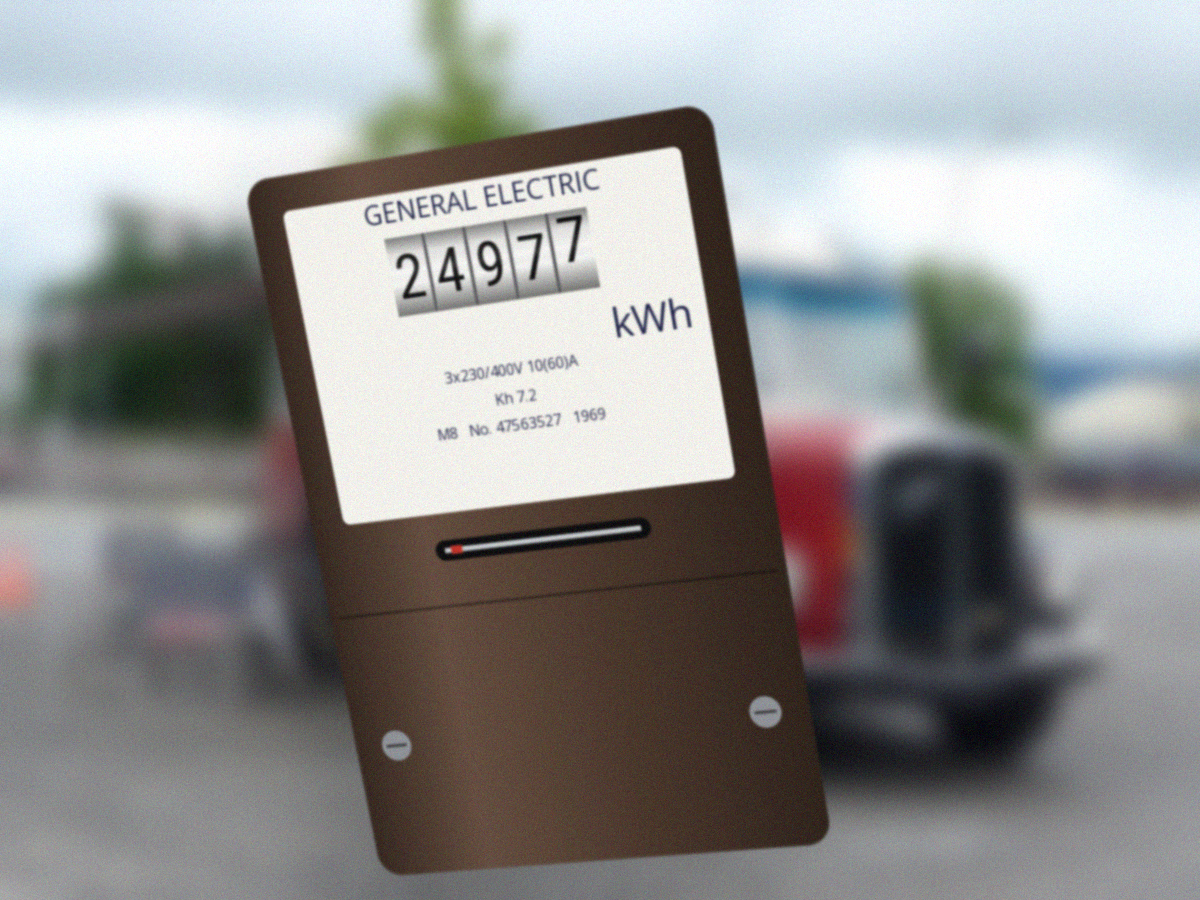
24977
